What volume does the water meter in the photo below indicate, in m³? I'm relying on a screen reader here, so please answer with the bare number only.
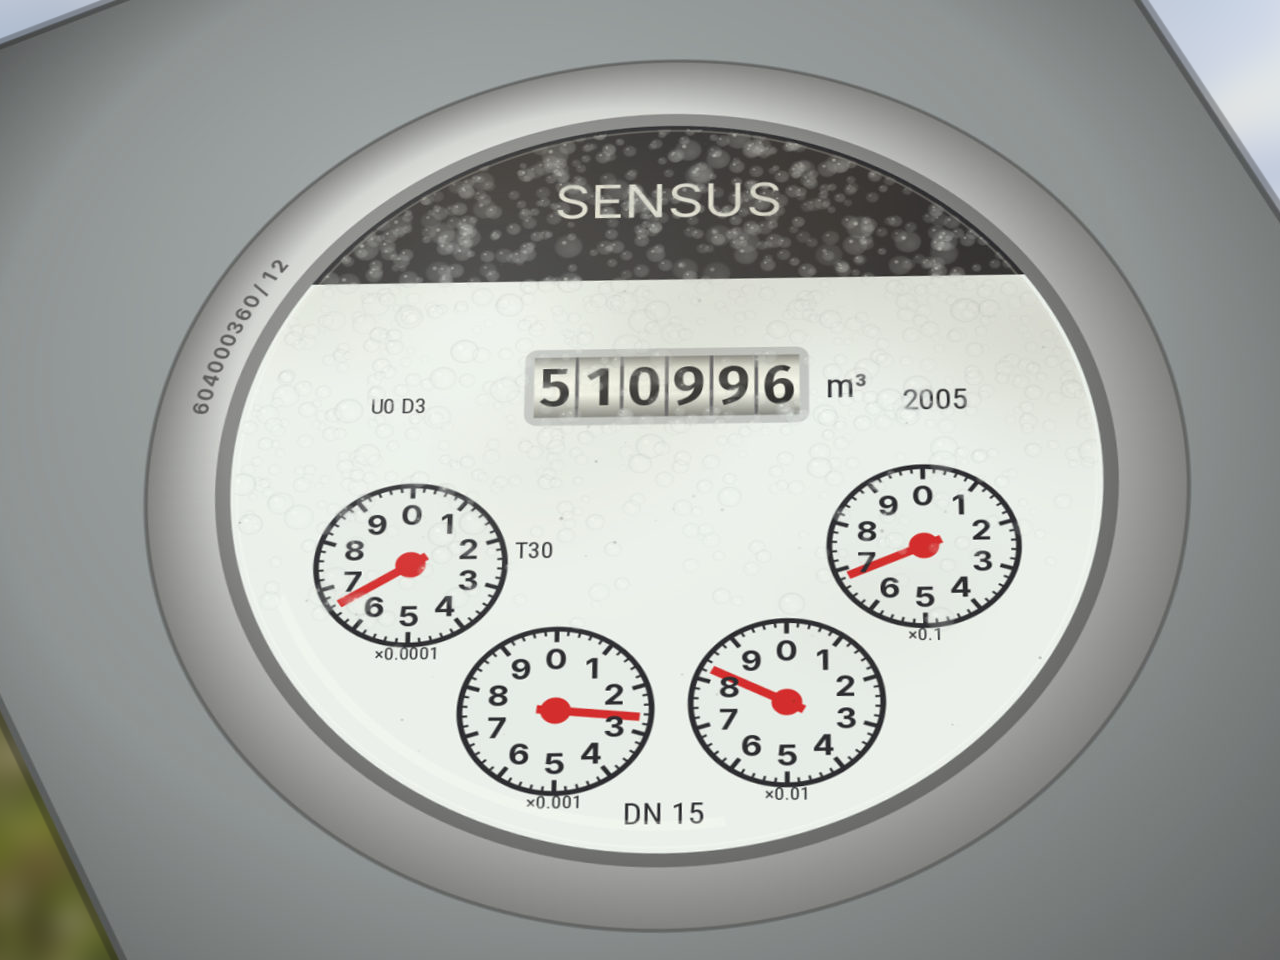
510996.6826
